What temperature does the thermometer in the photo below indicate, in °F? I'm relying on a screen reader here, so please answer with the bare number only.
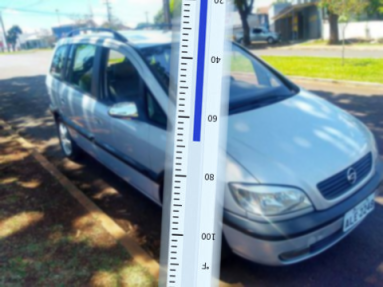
68
